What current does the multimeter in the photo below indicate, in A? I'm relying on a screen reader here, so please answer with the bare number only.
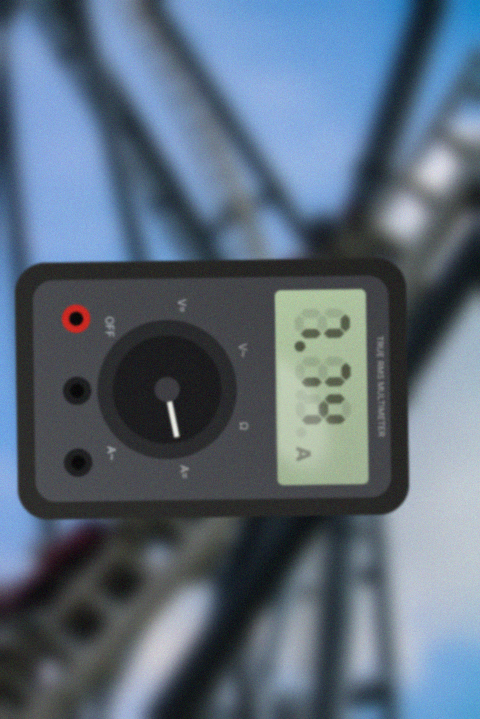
7.74
